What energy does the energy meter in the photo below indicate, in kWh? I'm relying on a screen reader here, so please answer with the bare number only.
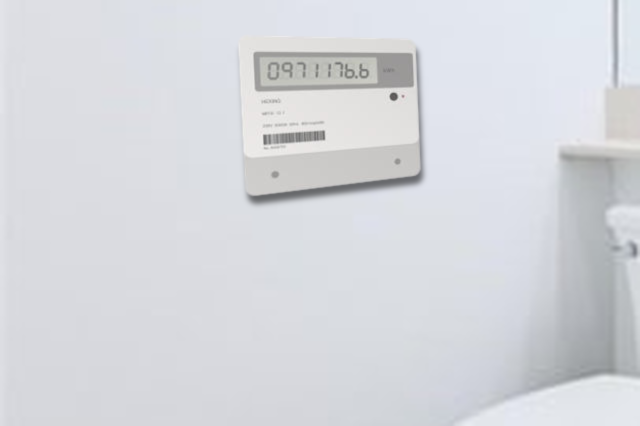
971176.6
